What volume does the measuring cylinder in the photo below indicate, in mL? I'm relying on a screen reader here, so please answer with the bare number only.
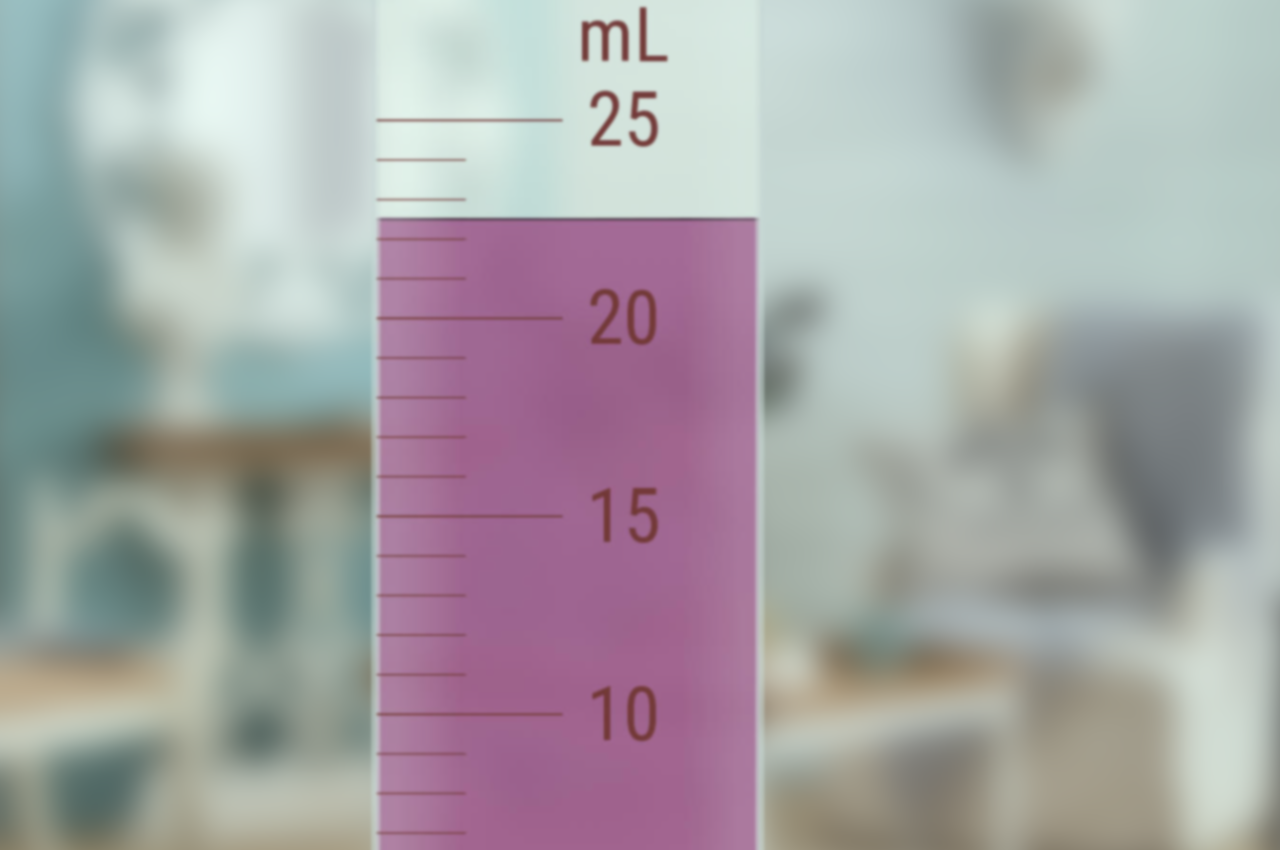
22.5
